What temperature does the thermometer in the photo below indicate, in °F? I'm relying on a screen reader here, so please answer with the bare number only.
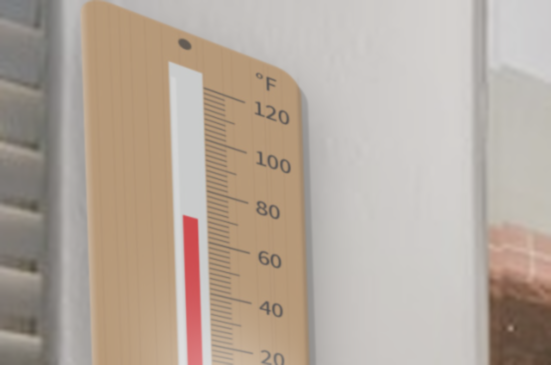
68
